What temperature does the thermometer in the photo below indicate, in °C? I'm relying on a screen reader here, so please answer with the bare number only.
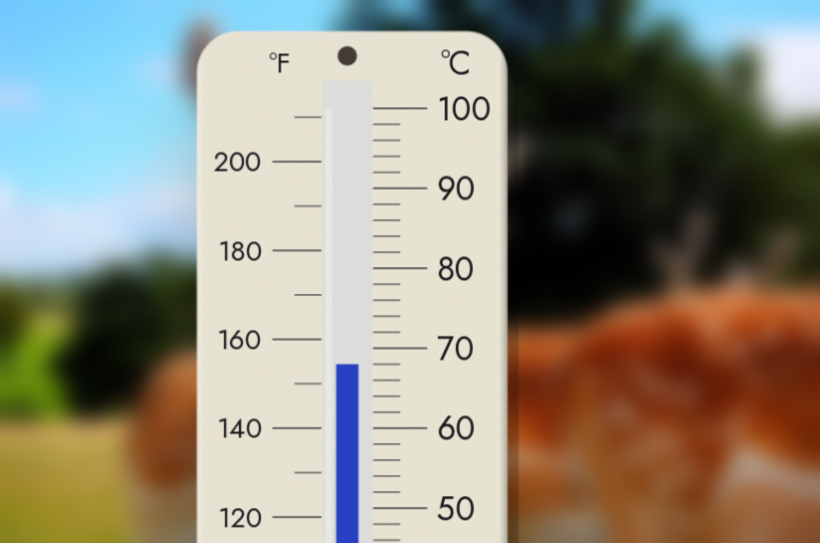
68
